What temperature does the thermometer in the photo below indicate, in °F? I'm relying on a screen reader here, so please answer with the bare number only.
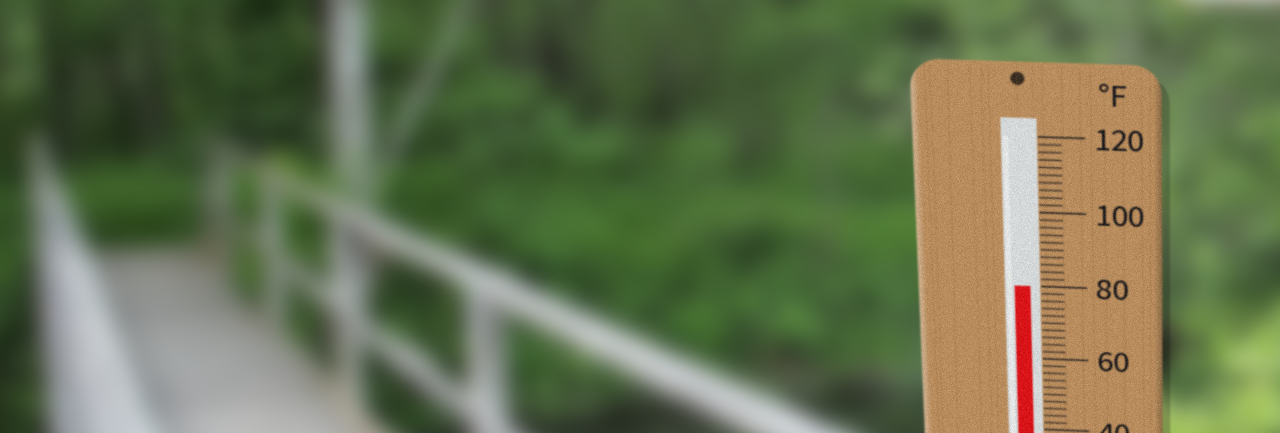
80
